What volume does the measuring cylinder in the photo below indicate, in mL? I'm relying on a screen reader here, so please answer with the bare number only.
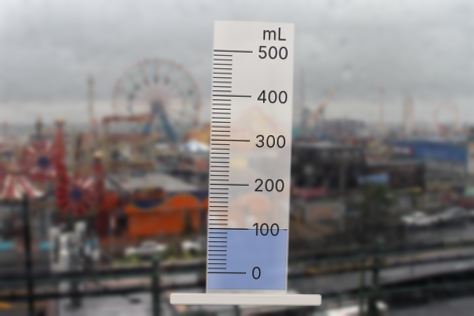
100
